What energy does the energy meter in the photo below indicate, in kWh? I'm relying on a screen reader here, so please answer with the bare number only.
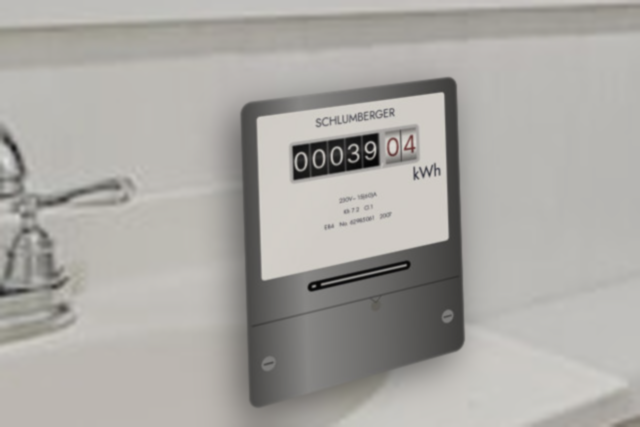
39.04
